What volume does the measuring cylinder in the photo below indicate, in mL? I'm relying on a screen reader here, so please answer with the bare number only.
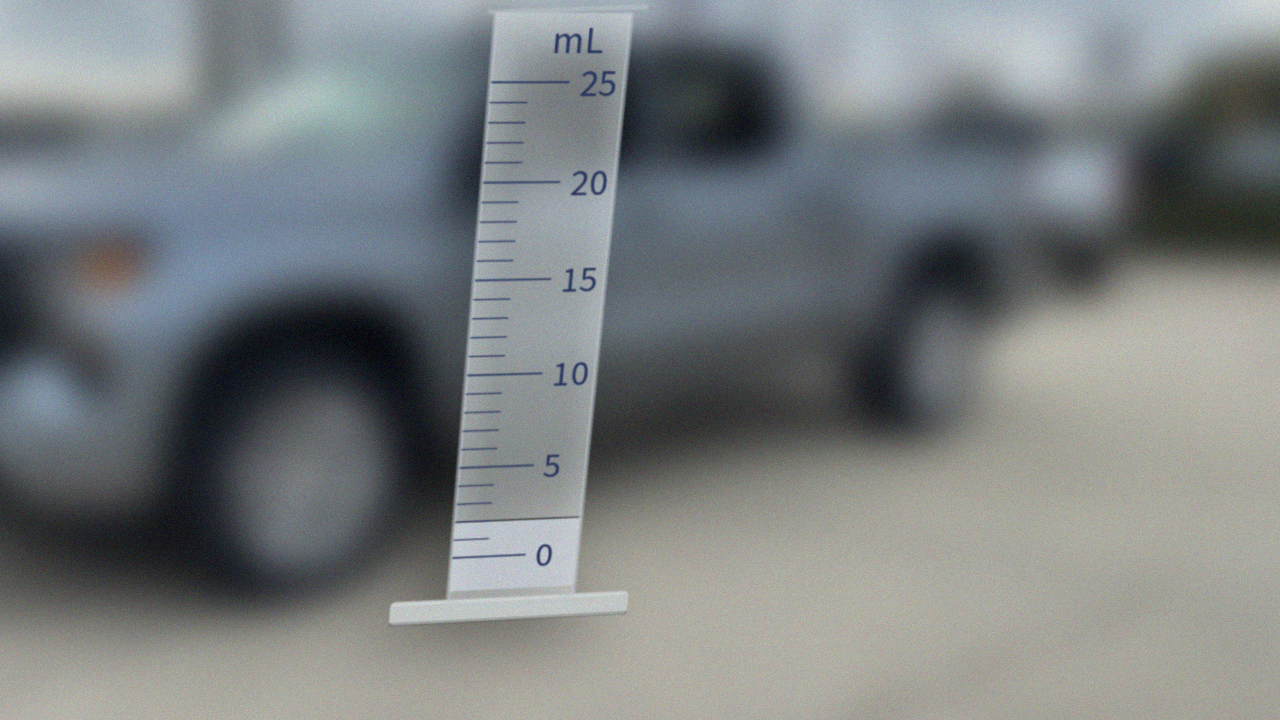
2
